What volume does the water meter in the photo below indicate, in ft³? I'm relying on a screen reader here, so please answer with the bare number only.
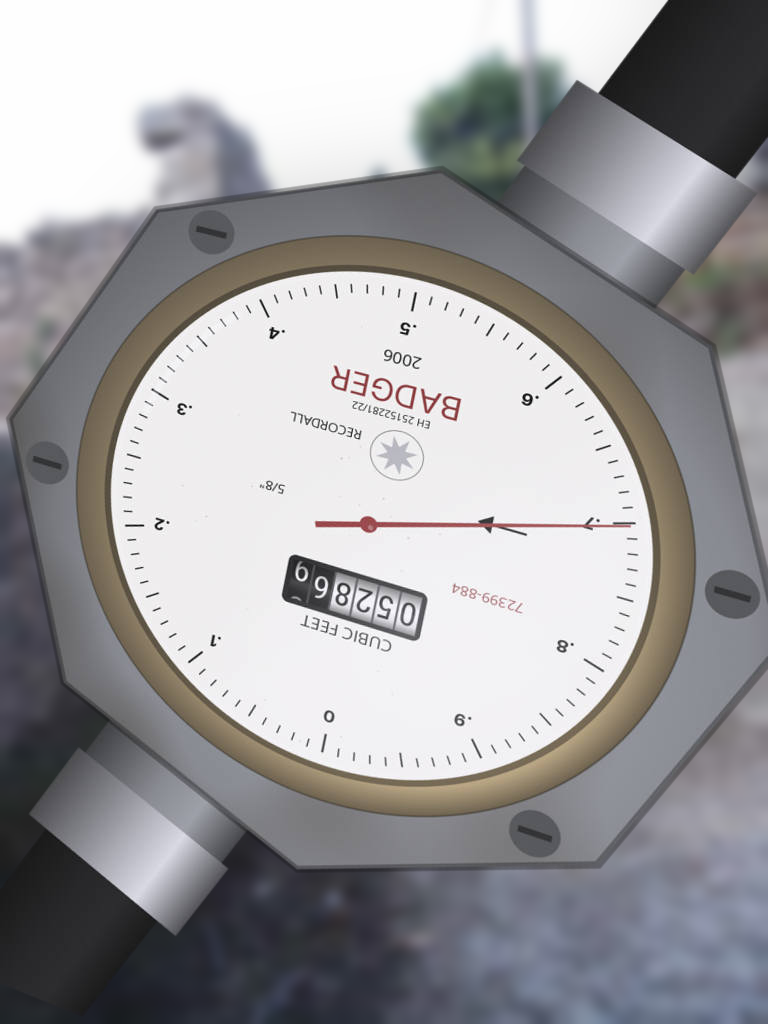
52868.70
